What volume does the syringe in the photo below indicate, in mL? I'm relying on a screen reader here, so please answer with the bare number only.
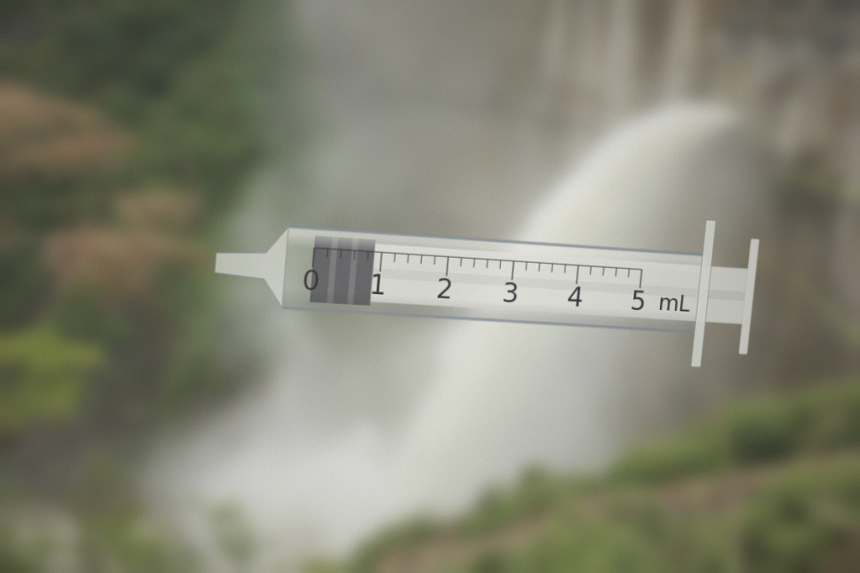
0
